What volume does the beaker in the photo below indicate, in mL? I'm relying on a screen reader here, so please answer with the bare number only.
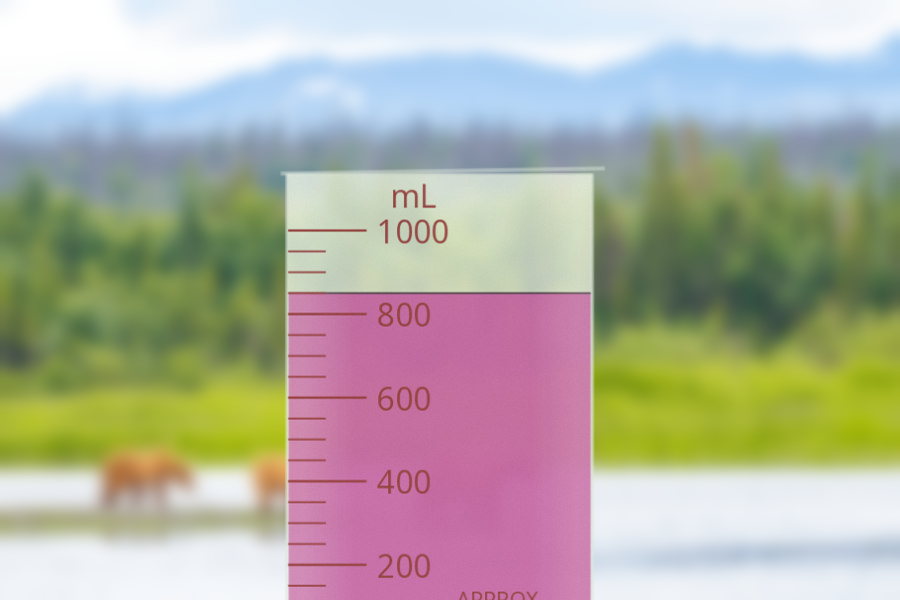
850
